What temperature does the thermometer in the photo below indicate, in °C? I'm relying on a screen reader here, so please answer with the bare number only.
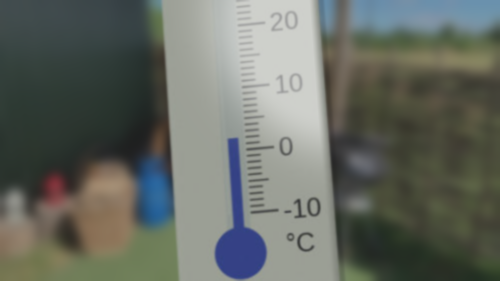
2
